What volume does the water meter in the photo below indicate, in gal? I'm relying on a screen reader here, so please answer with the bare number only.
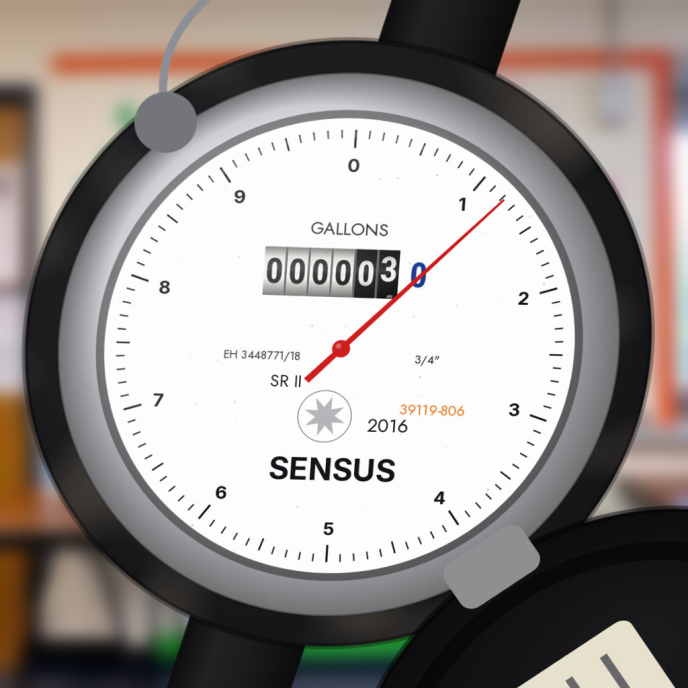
31.2
